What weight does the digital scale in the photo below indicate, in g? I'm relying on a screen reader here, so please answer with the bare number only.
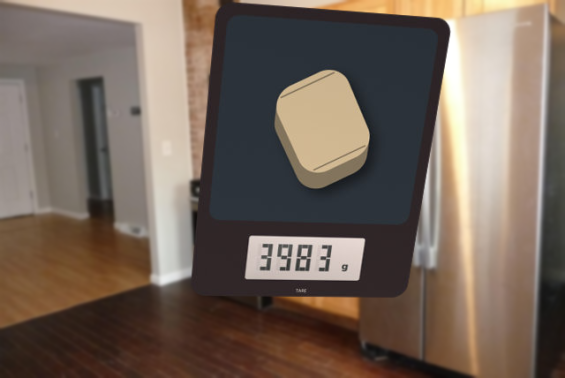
3983
